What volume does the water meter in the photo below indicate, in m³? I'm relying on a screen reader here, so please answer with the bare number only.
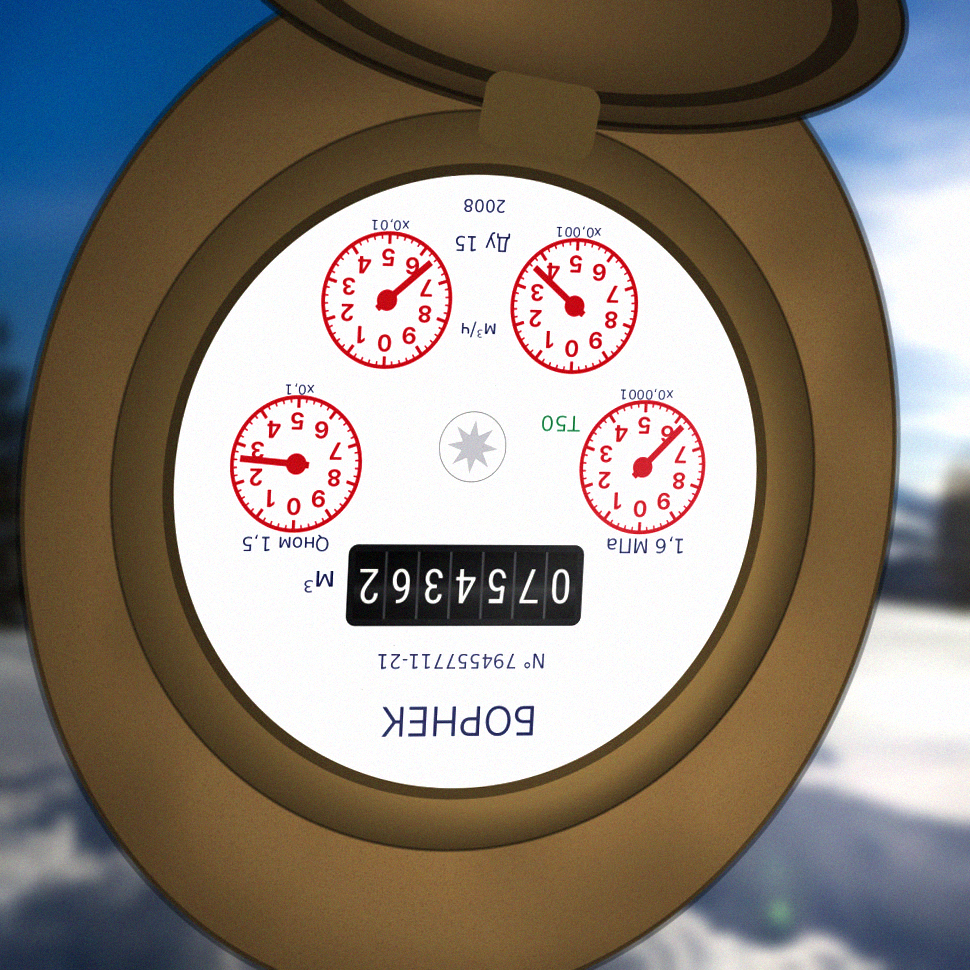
754362.2636
